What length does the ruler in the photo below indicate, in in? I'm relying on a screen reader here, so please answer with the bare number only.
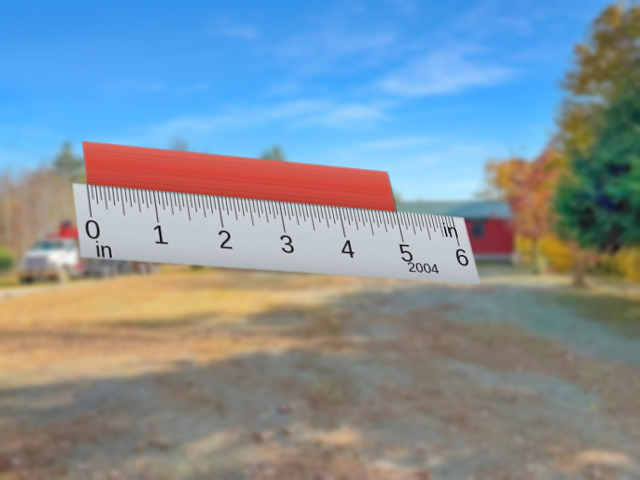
5
